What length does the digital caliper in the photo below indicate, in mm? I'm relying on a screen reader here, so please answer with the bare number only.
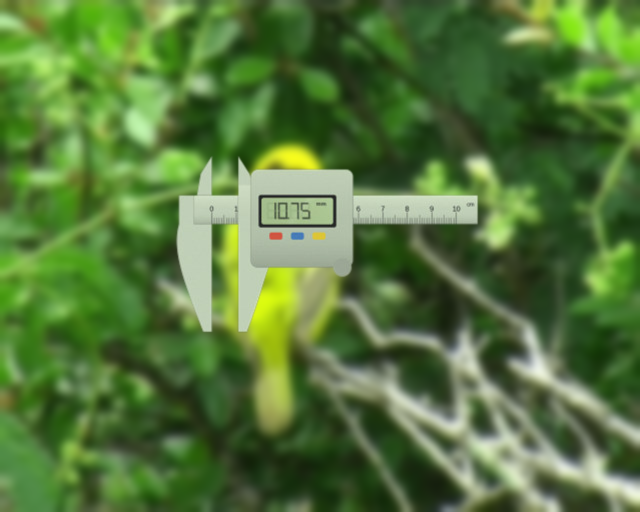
10.75
